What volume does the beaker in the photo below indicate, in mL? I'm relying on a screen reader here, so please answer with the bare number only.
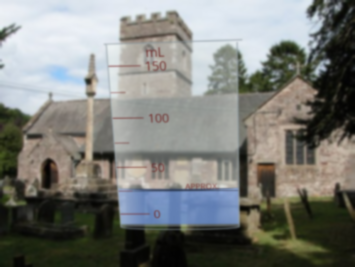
25
